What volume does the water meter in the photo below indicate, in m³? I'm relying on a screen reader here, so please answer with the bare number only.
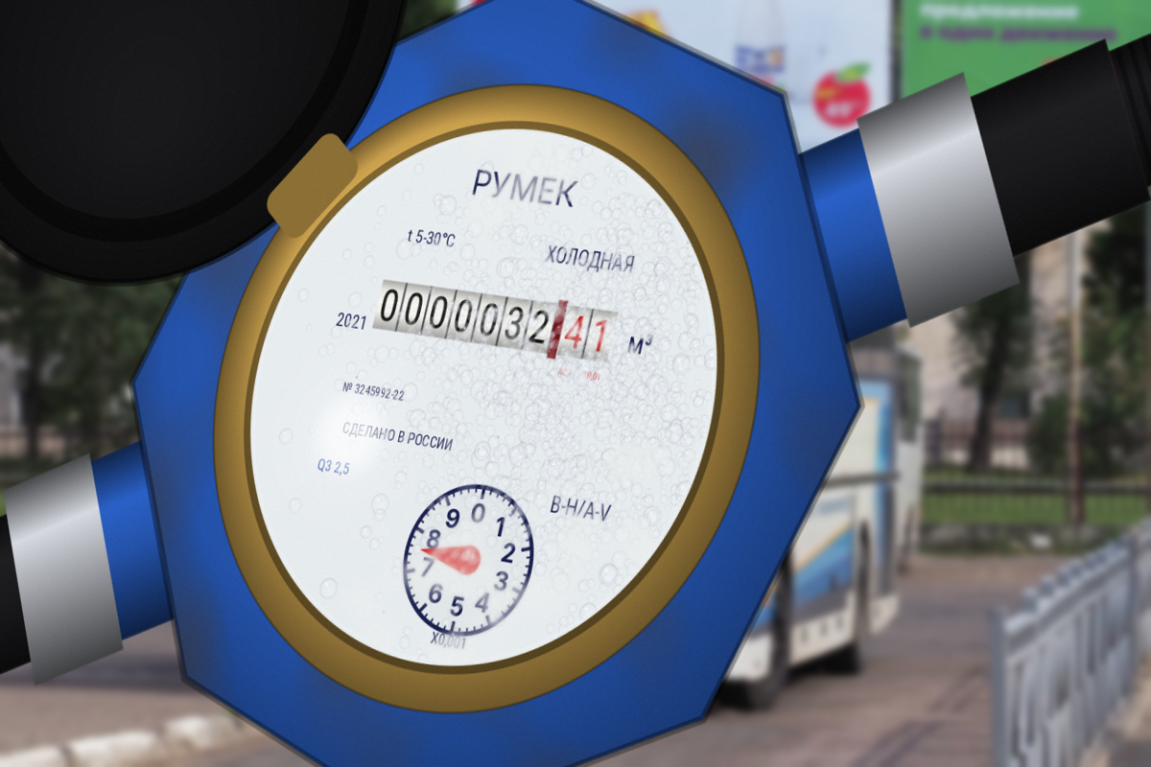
32.417
